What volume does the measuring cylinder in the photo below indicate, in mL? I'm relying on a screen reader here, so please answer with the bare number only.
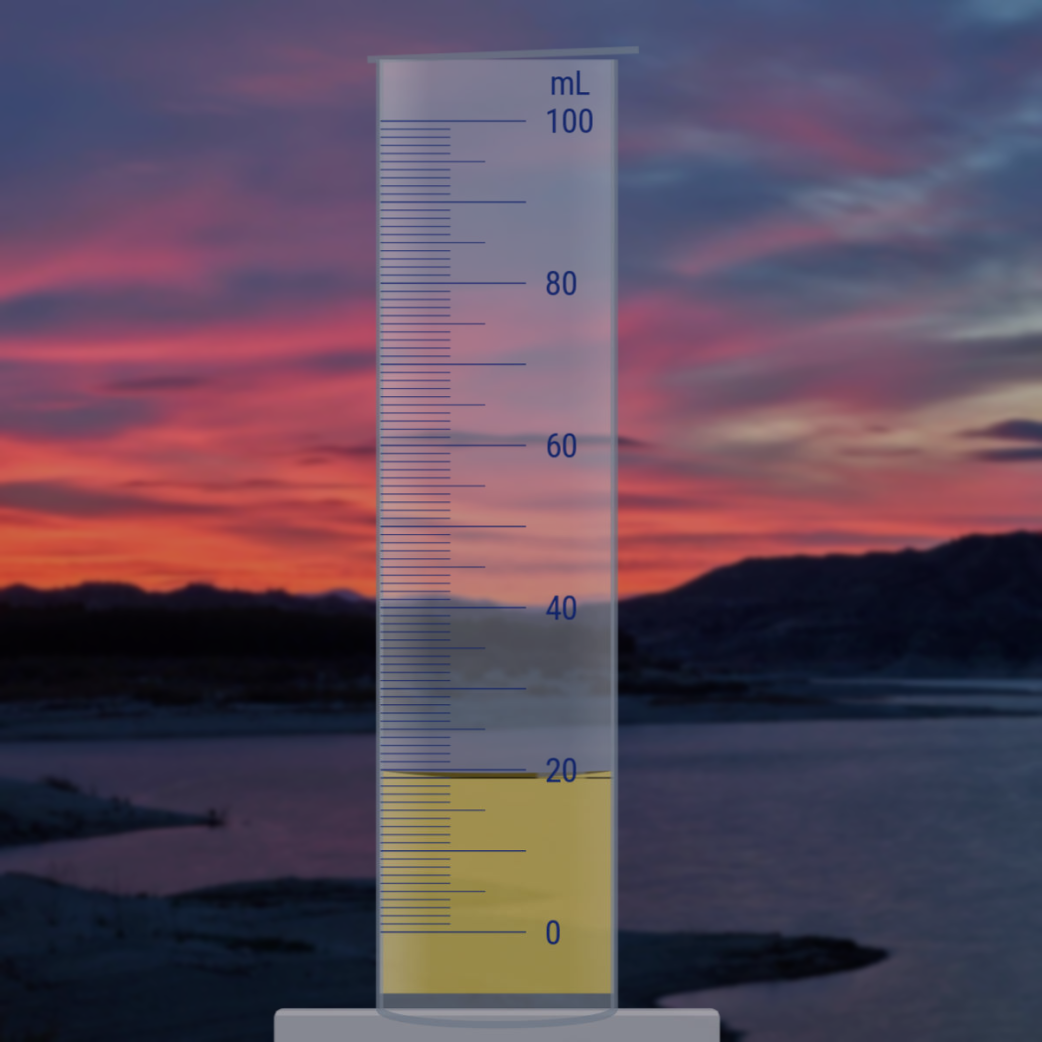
19
